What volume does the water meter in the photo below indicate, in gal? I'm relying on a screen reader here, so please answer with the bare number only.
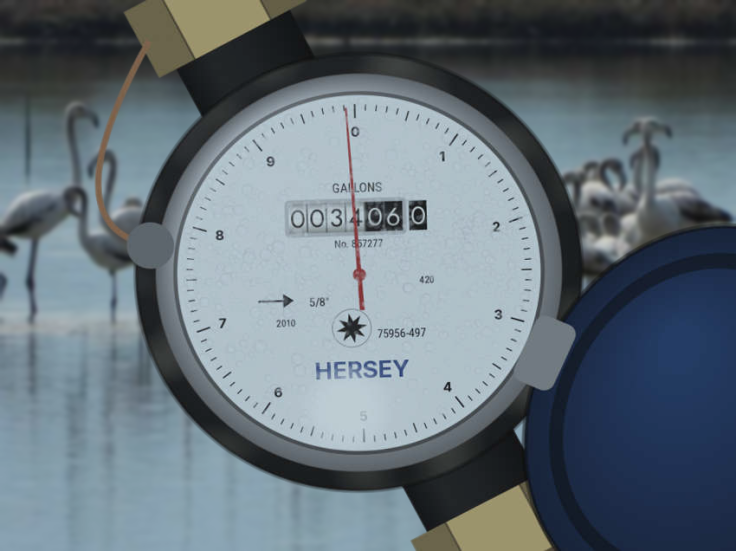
34059.9
